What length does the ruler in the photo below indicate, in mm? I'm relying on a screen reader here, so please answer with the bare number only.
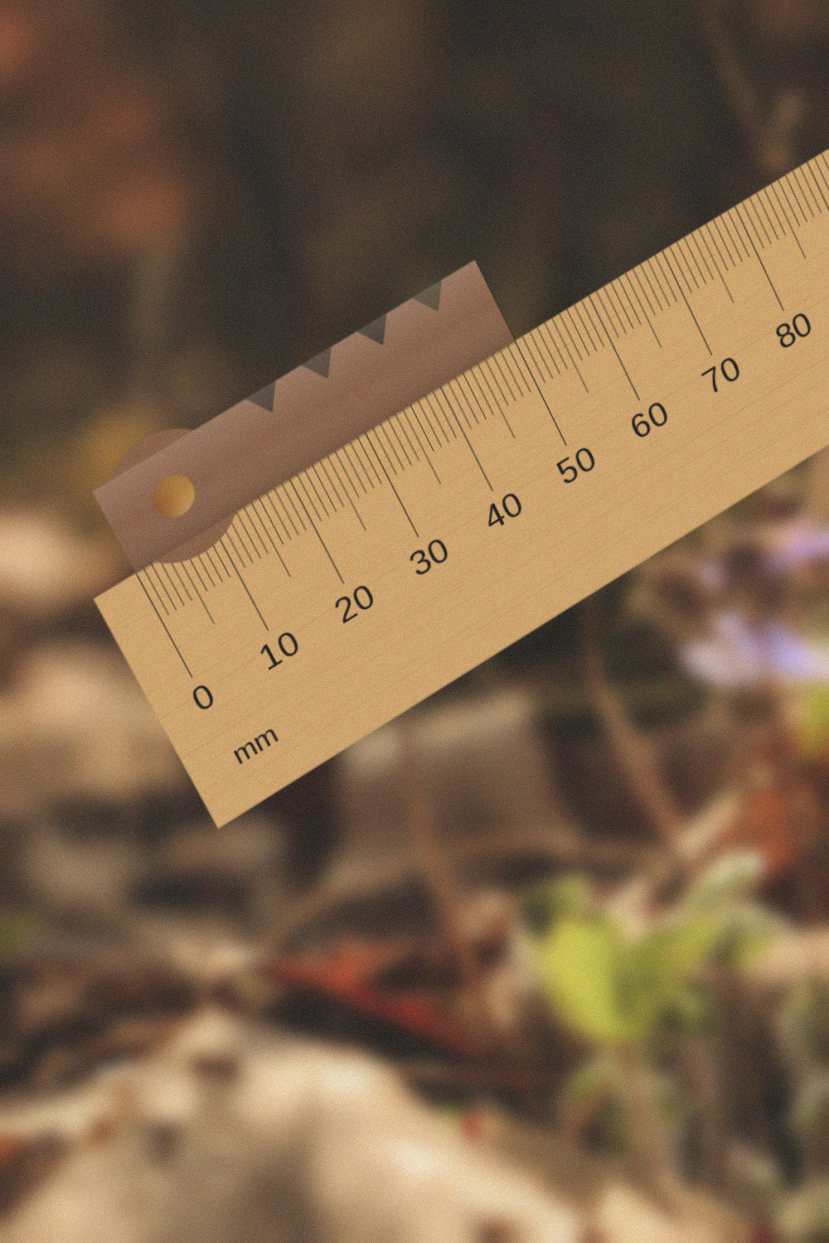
50
